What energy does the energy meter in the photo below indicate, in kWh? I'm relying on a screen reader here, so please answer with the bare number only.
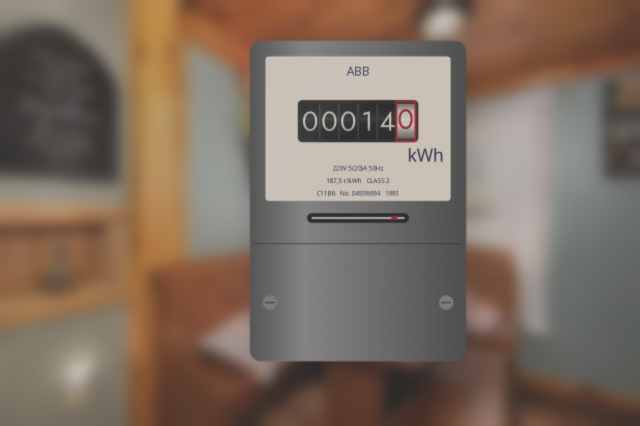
14.0
